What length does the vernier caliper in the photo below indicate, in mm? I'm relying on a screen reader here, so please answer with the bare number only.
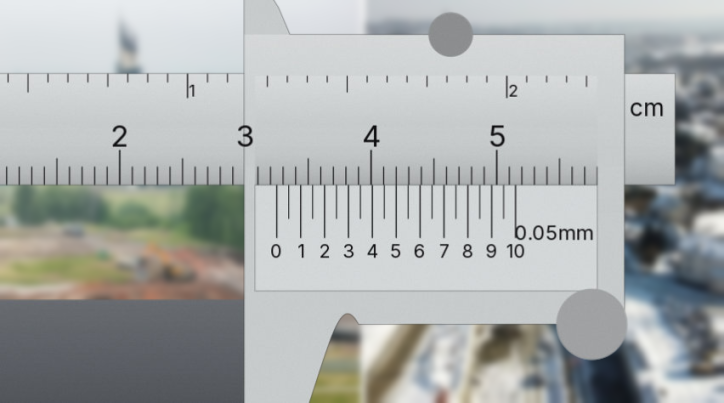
32.5
